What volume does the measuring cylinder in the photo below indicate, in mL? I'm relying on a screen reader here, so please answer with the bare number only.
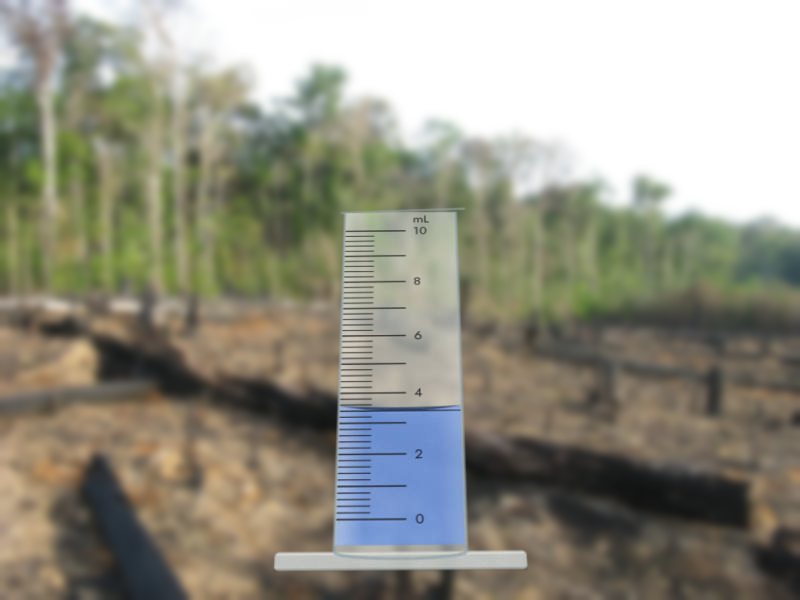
3.4
